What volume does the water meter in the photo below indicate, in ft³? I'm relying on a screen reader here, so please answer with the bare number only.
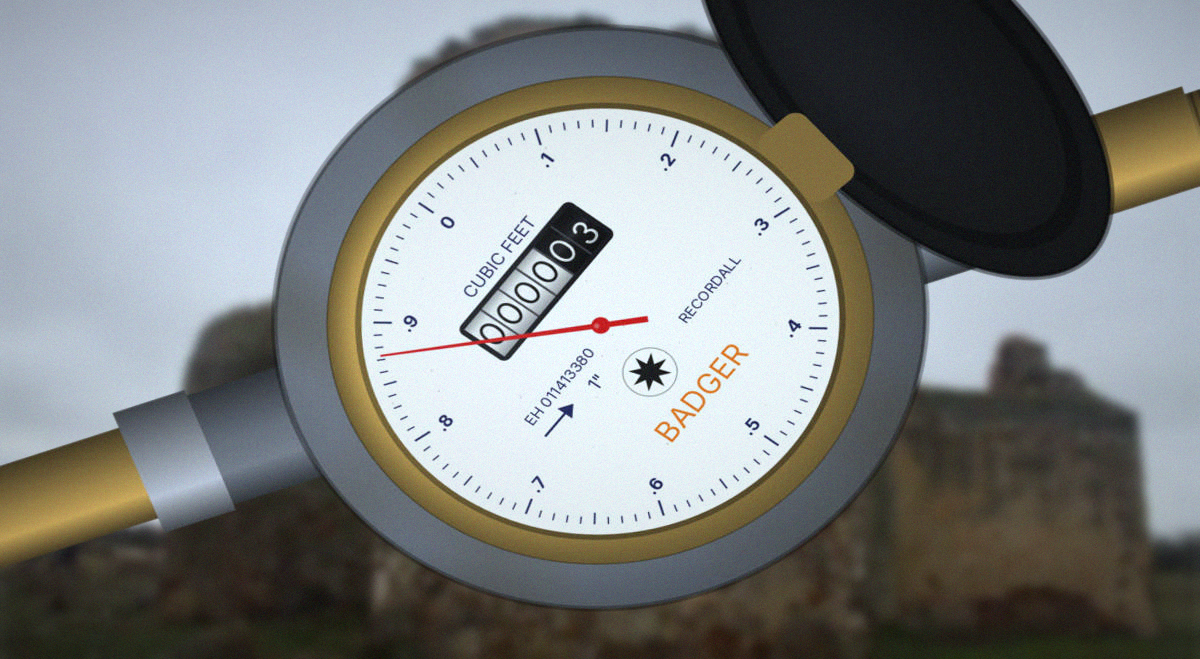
2.87
